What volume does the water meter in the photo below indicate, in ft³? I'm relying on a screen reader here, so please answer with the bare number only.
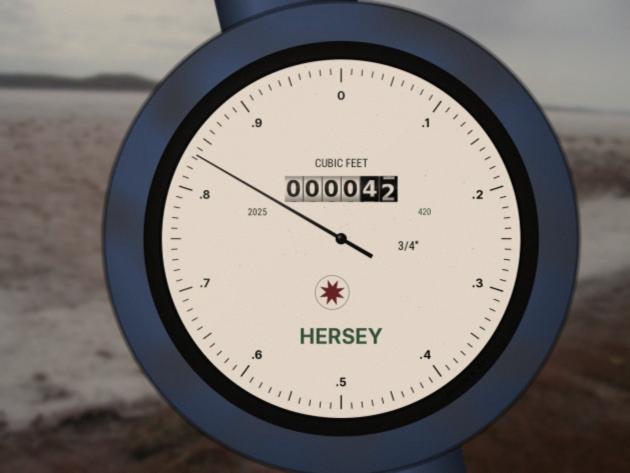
41.83
